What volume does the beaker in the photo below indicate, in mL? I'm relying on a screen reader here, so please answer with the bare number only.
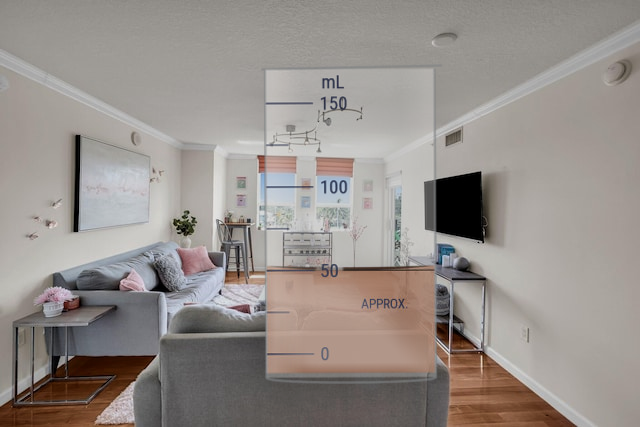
50
